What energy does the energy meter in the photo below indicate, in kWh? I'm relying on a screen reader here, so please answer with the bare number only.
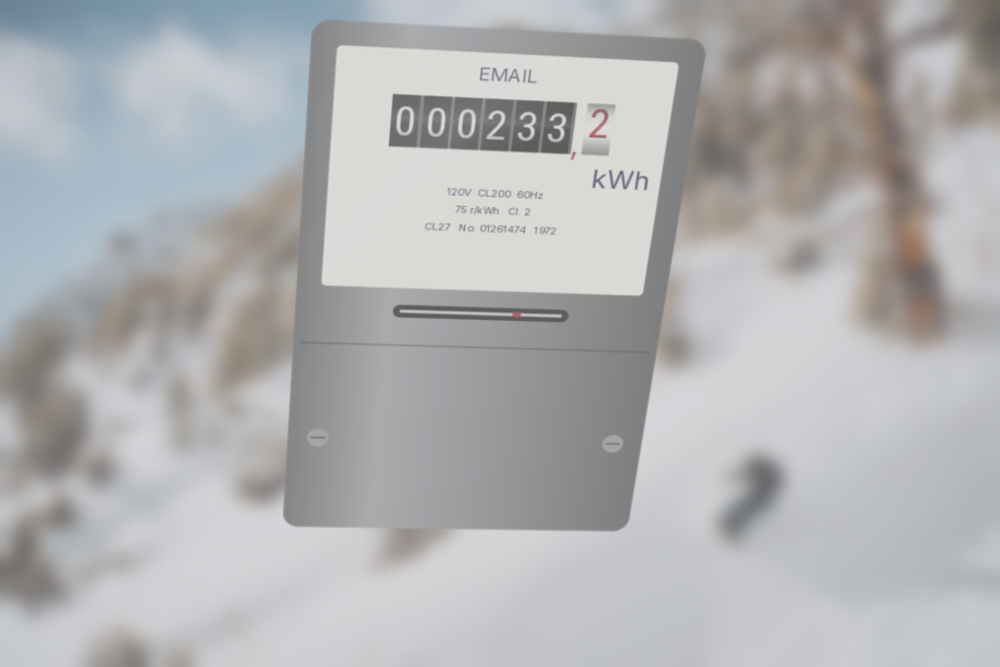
233.2
